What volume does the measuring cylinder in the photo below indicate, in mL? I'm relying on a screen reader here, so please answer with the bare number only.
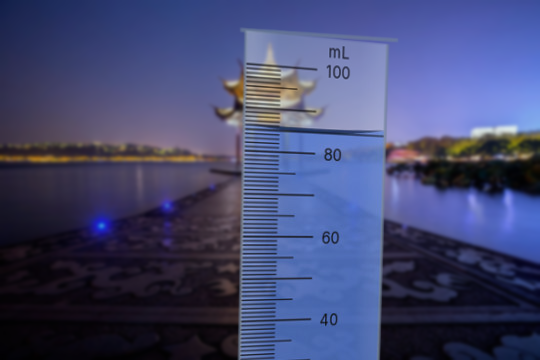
85
